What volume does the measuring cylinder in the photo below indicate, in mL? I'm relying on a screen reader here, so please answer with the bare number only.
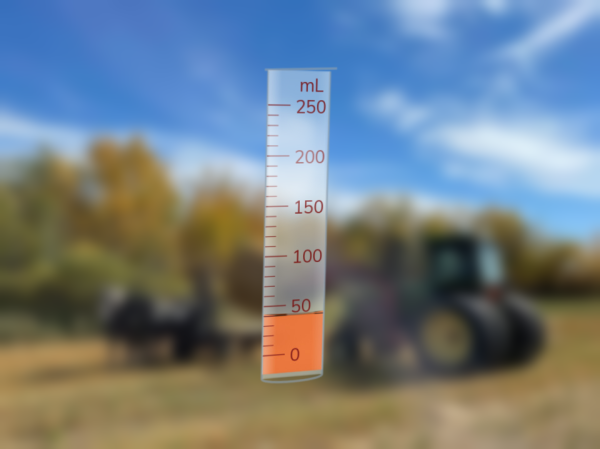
40
